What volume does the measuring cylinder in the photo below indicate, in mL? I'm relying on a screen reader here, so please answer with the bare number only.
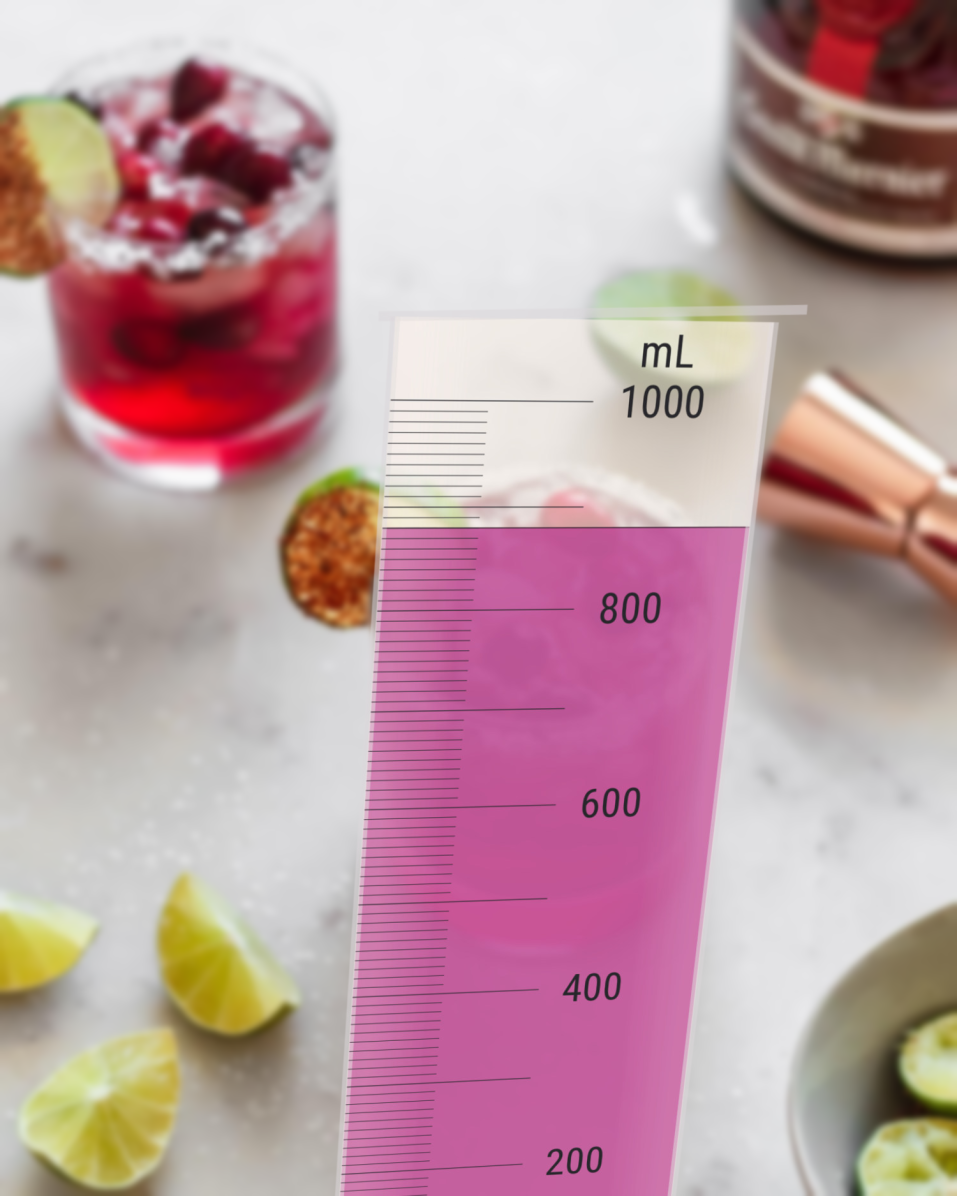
880
